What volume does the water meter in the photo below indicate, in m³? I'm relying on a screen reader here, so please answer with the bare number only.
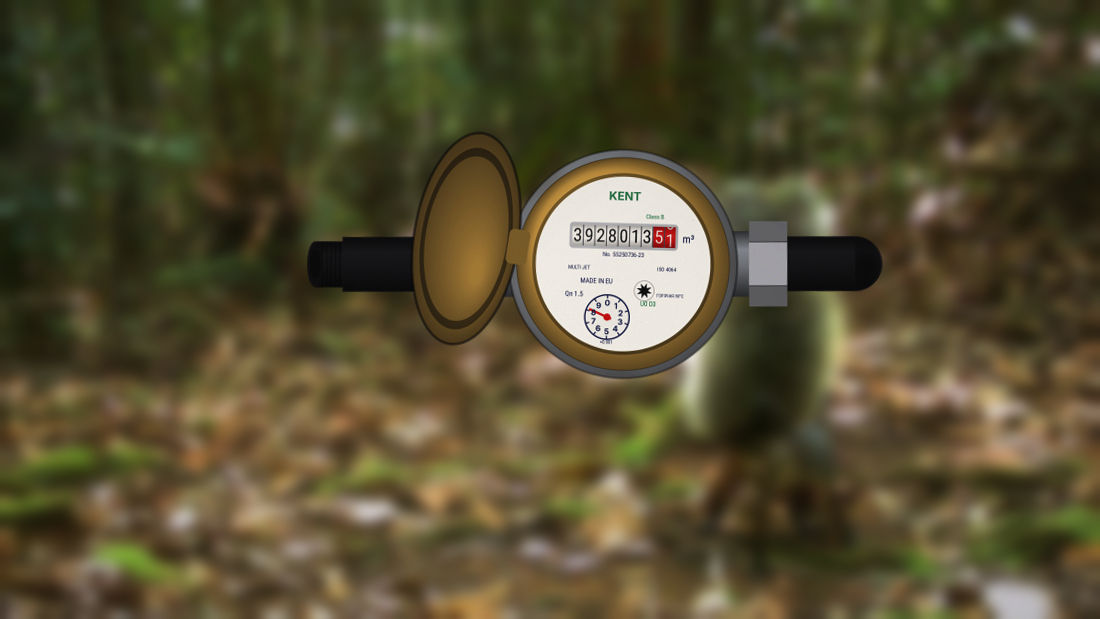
3928013.508
